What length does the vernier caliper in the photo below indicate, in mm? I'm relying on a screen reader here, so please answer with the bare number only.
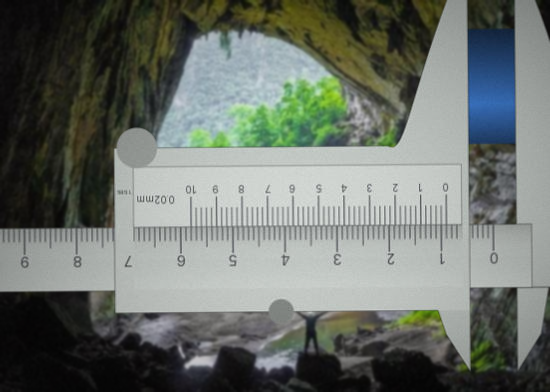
9.0
